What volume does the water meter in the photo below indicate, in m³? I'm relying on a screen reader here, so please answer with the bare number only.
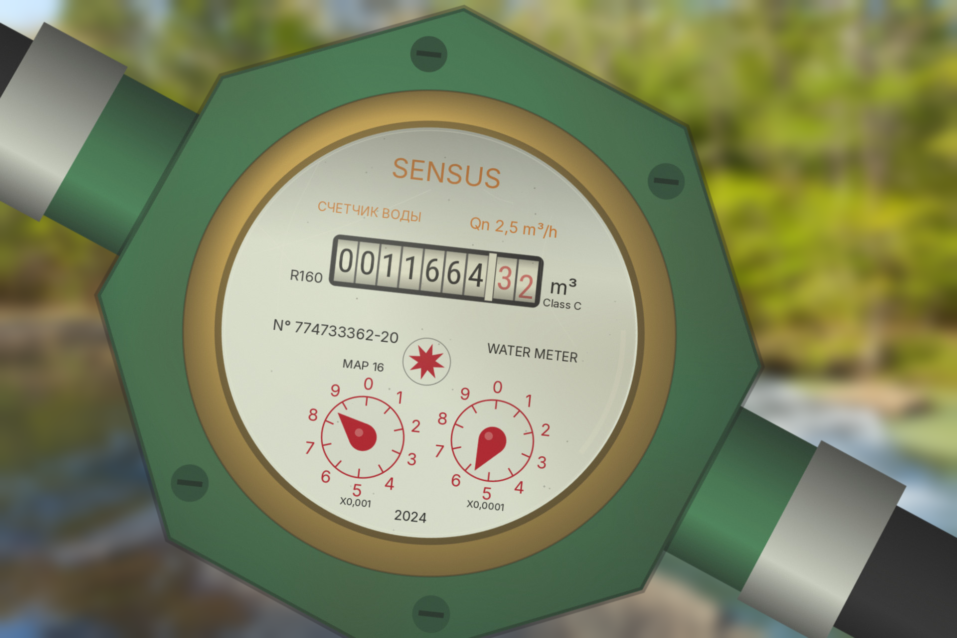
11664.3185
